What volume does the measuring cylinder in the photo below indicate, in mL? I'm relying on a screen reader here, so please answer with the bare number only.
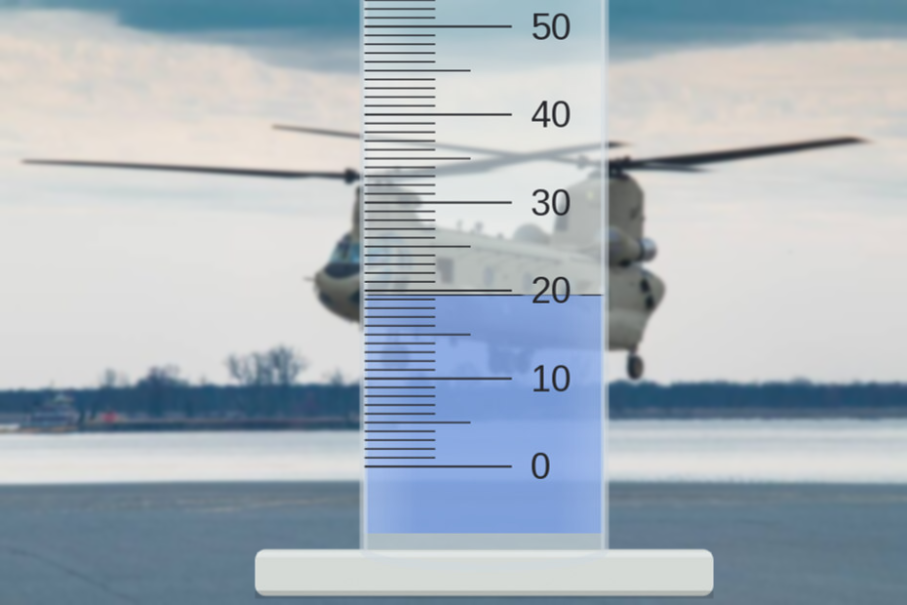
19.5
